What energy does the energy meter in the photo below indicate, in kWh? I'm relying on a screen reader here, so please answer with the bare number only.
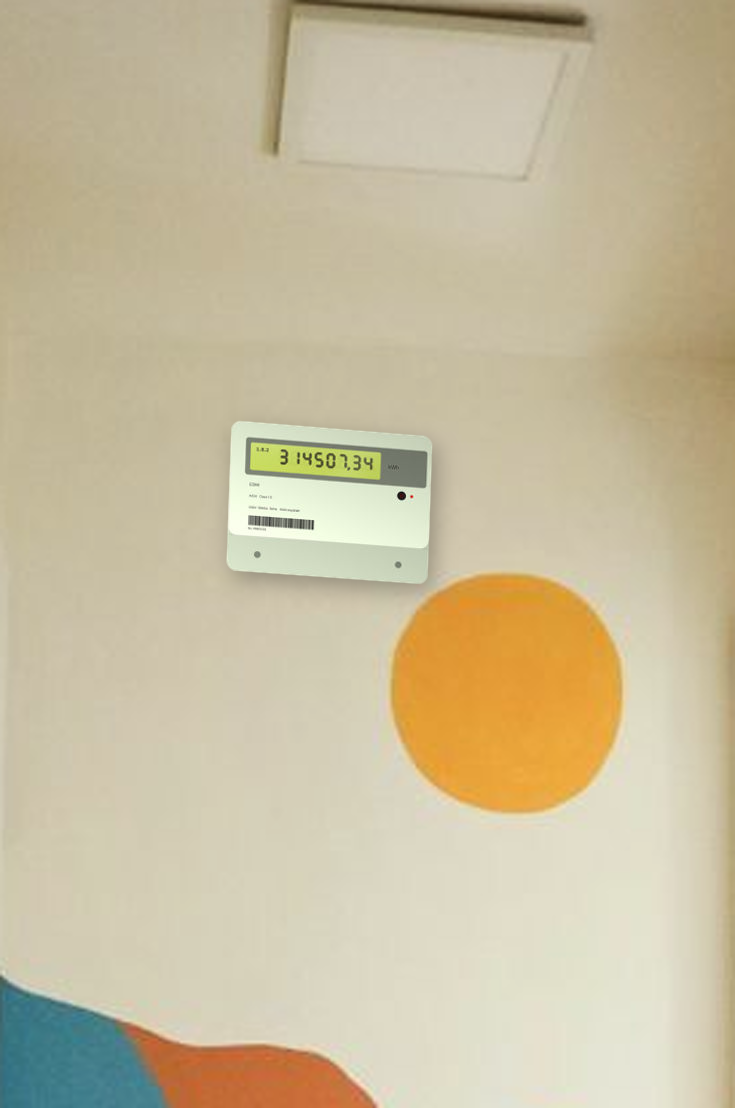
314507.34
